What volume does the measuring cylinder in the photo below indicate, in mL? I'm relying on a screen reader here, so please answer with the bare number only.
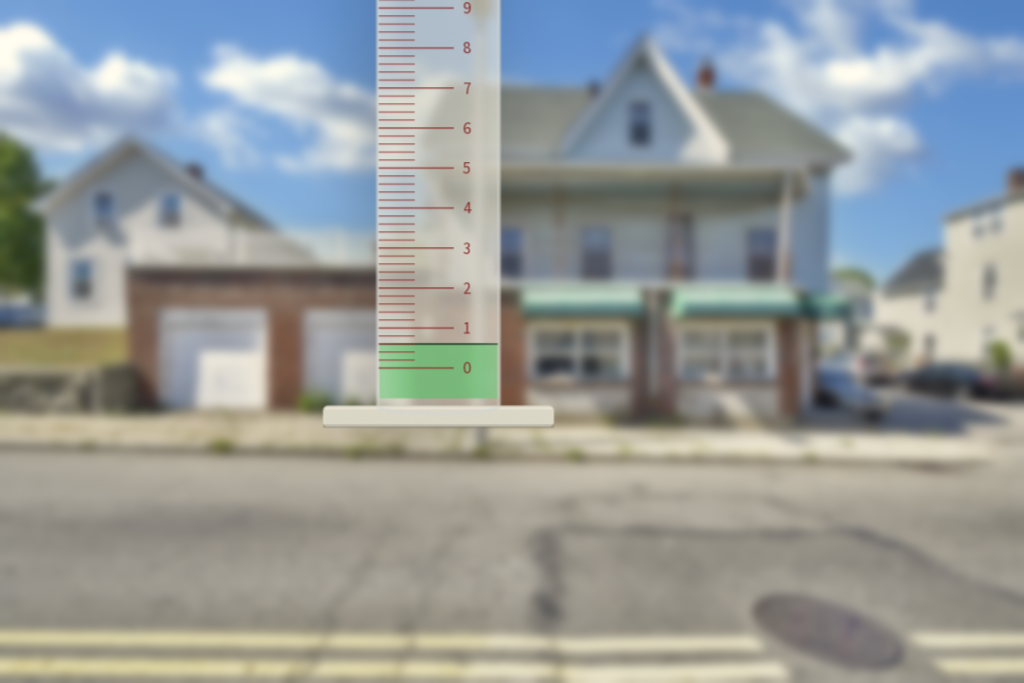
0.6
